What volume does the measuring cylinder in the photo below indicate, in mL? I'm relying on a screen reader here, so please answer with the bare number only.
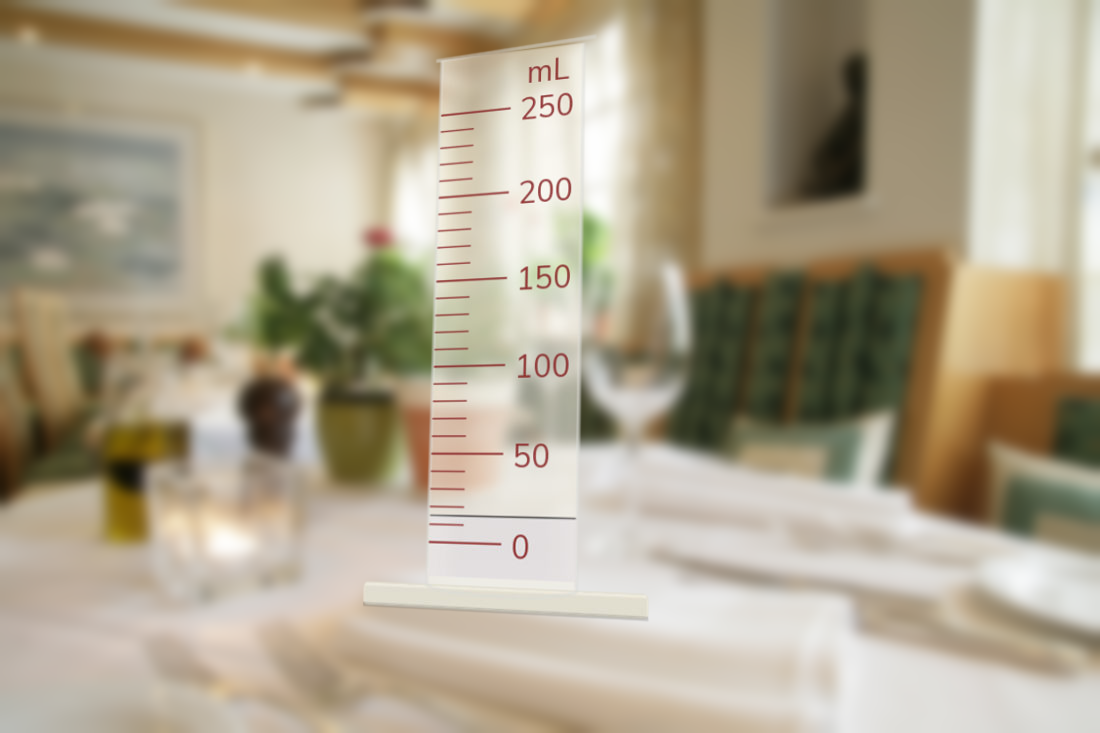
15
